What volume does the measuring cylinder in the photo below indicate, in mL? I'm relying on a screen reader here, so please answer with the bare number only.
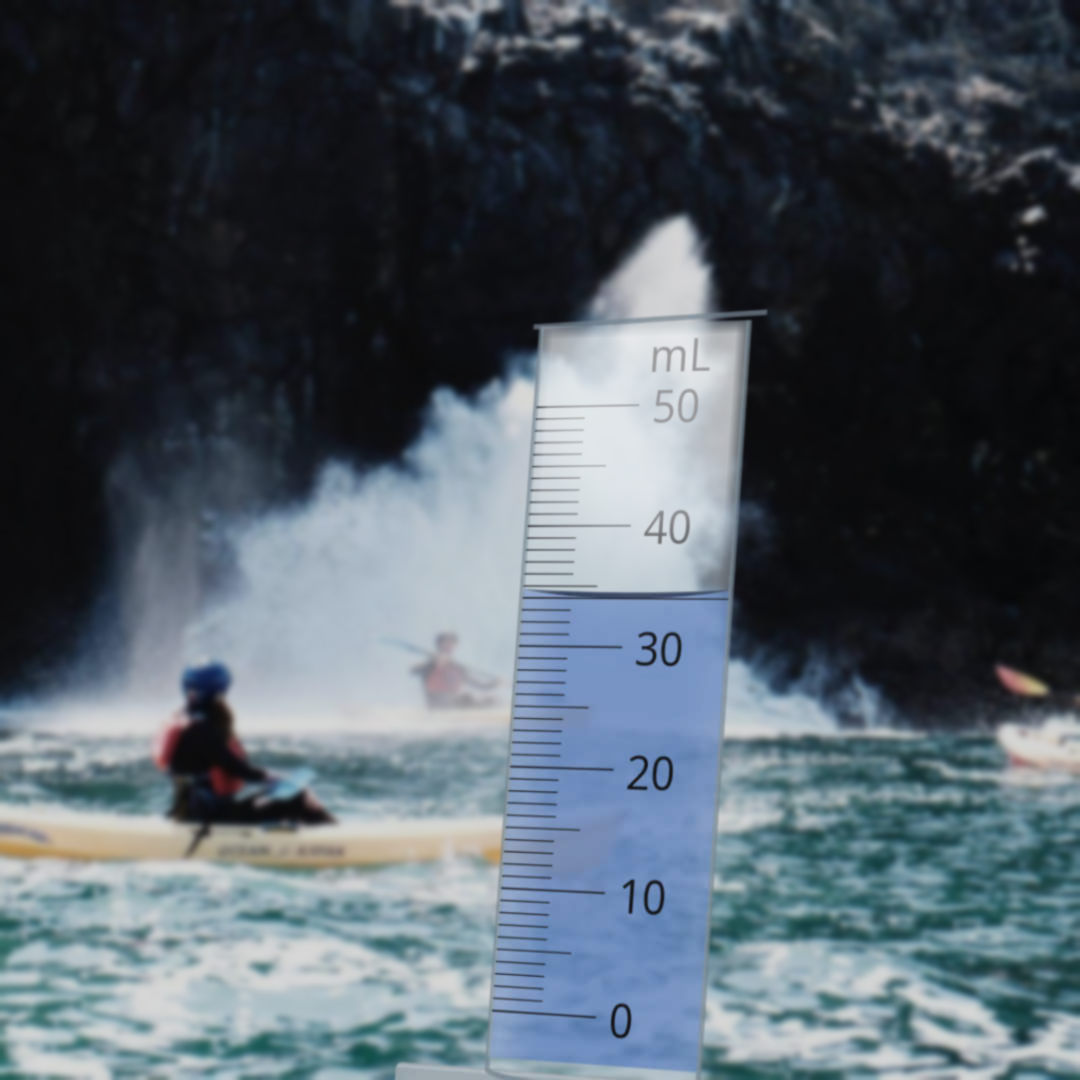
34
